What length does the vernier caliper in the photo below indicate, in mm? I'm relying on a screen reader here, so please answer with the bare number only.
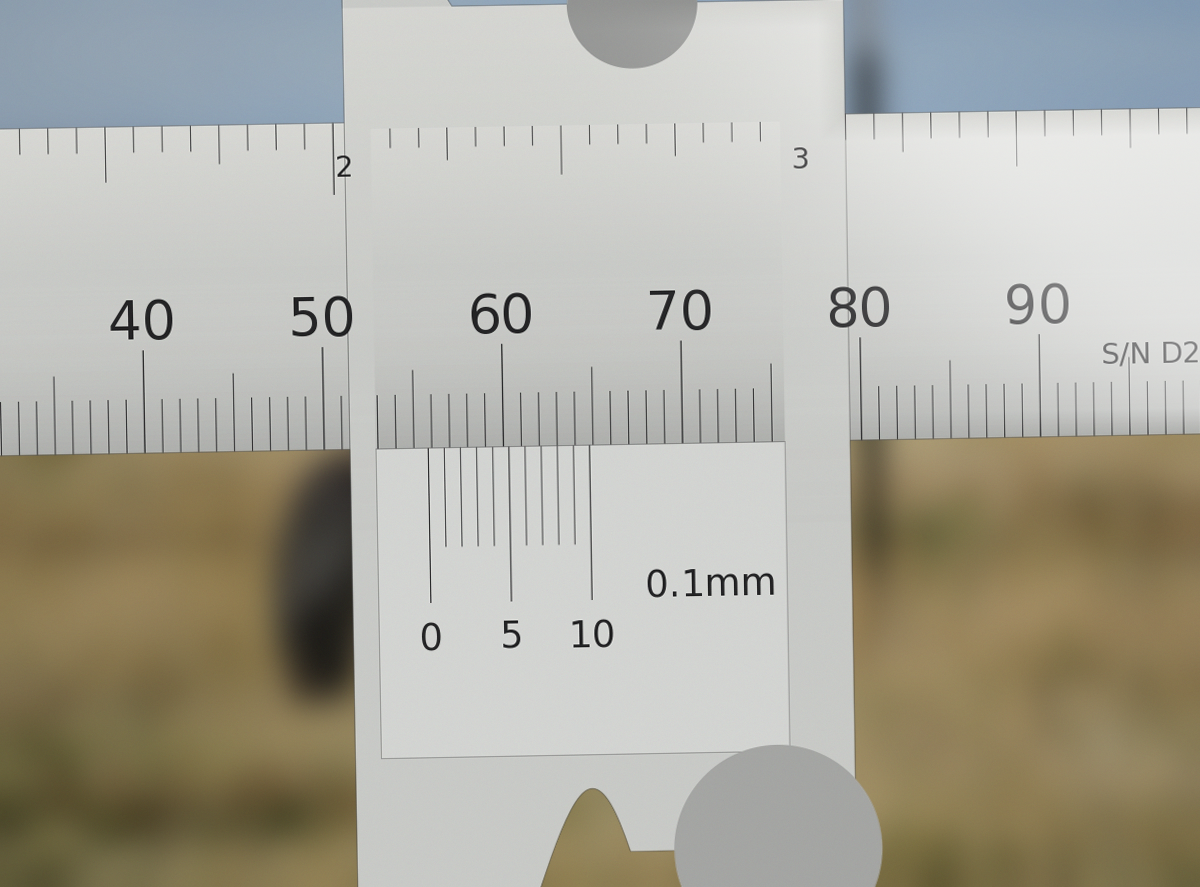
55.8
